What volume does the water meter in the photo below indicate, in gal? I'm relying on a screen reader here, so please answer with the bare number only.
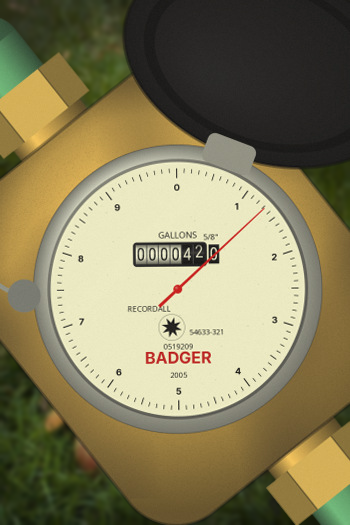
421.3
